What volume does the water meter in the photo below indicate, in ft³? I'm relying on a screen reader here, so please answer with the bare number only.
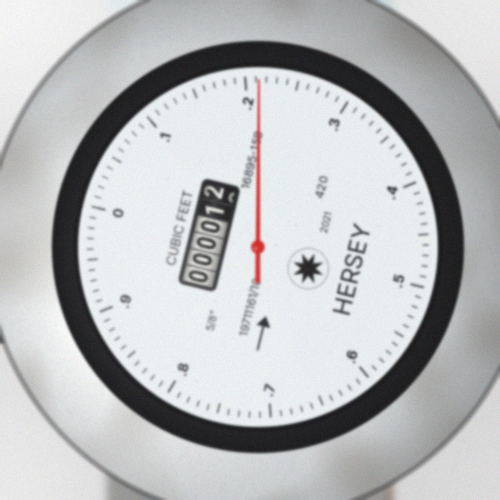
12.21
